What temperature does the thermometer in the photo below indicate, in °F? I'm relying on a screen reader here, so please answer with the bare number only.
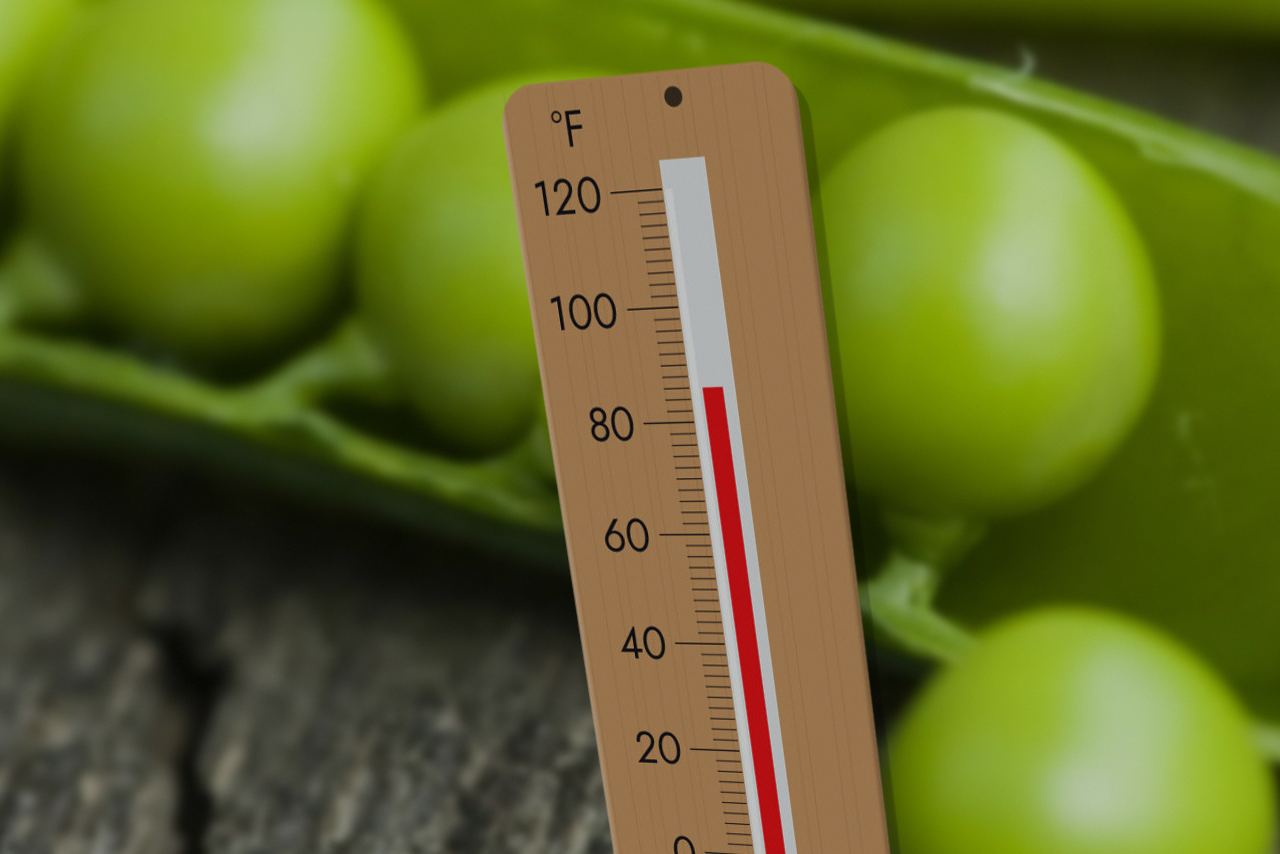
86
